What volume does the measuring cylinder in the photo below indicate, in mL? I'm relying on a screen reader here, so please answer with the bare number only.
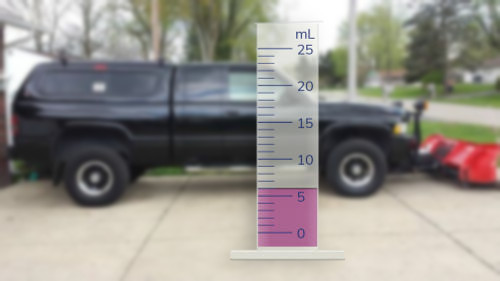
6
